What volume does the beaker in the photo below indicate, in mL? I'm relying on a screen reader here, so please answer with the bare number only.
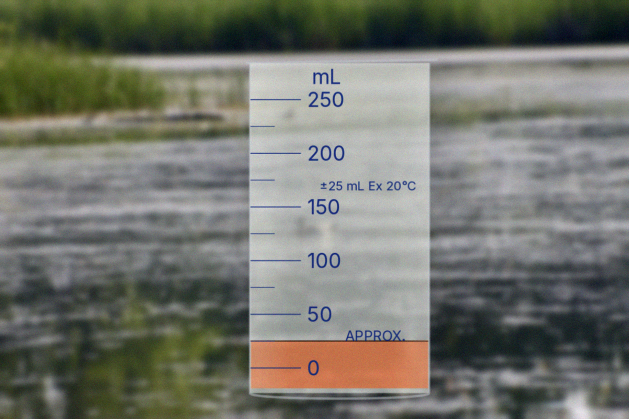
25
